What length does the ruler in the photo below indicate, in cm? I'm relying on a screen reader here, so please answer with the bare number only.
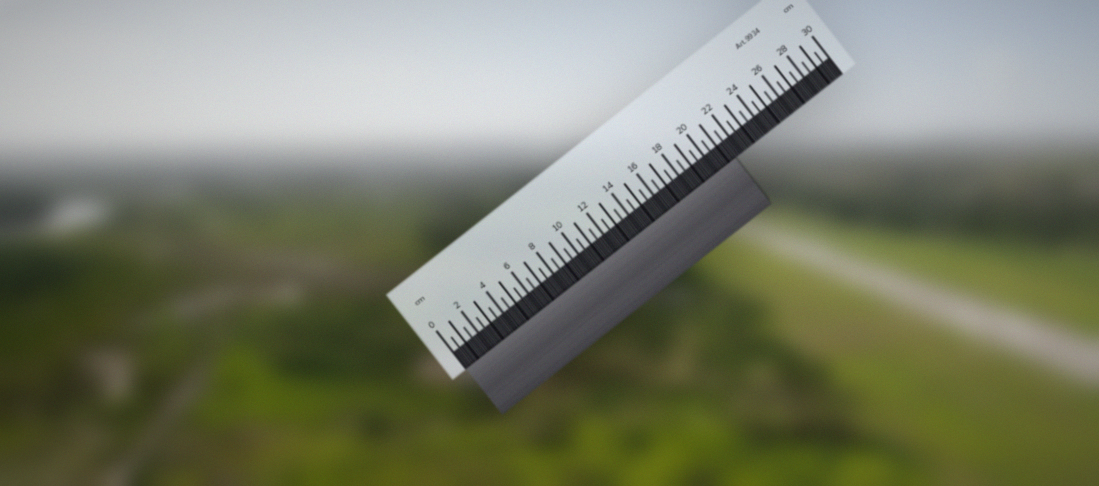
21.5
